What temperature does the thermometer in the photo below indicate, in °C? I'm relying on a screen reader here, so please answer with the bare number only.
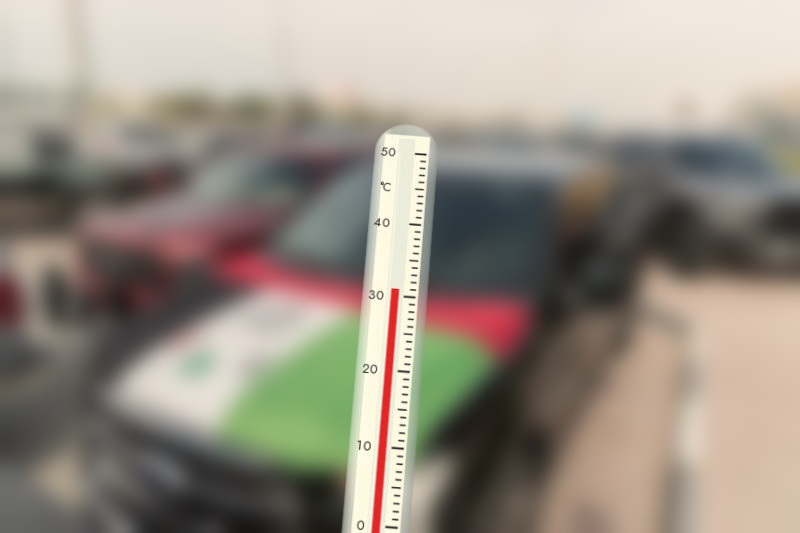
31
